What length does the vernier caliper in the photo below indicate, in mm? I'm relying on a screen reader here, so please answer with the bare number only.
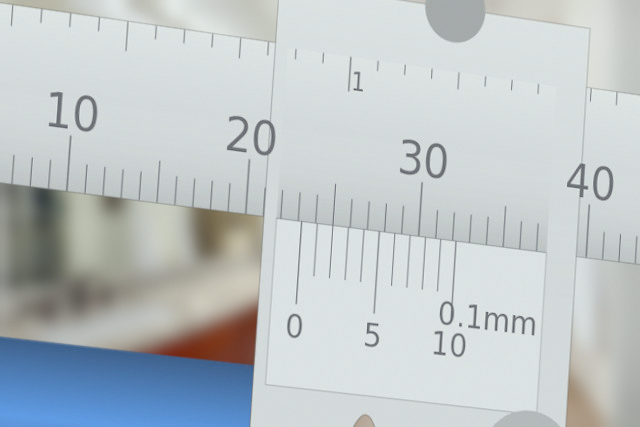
23.2
